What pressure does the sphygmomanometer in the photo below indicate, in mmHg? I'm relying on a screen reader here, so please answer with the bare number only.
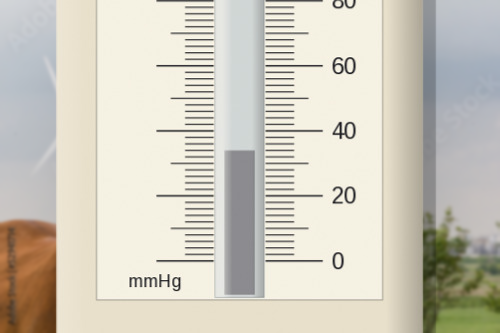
34
